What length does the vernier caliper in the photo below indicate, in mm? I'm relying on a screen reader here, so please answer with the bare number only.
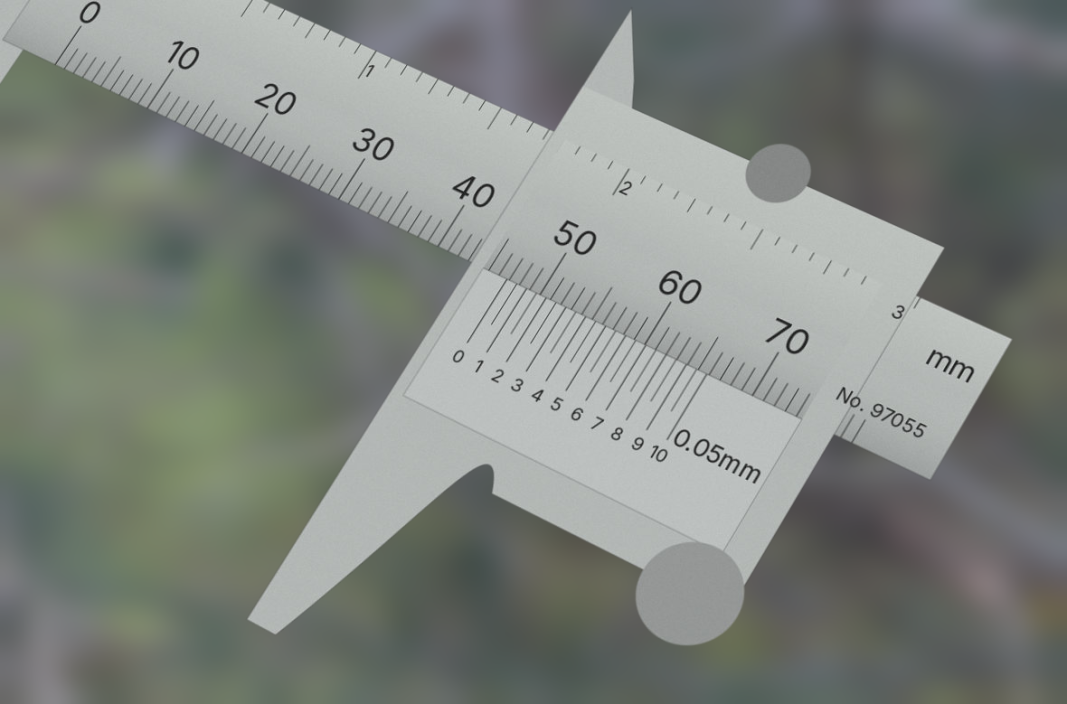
46.8
